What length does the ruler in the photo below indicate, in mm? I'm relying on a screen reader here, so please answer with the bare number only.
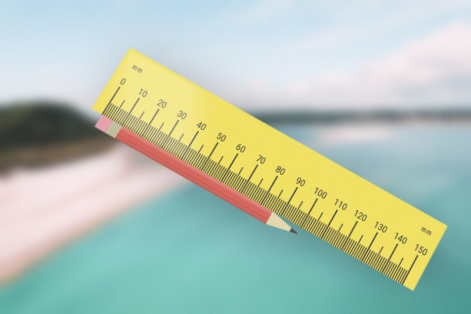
100
